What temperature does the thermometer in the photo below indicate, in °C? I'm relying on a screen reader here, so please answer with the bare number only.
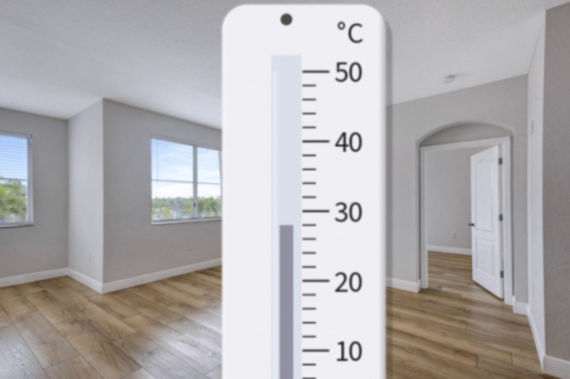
28
